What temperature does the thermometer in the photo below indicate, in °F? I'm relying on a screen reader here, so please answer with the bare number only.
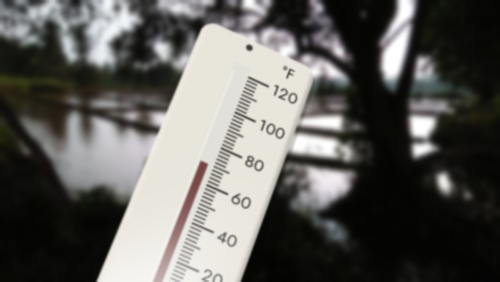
70
